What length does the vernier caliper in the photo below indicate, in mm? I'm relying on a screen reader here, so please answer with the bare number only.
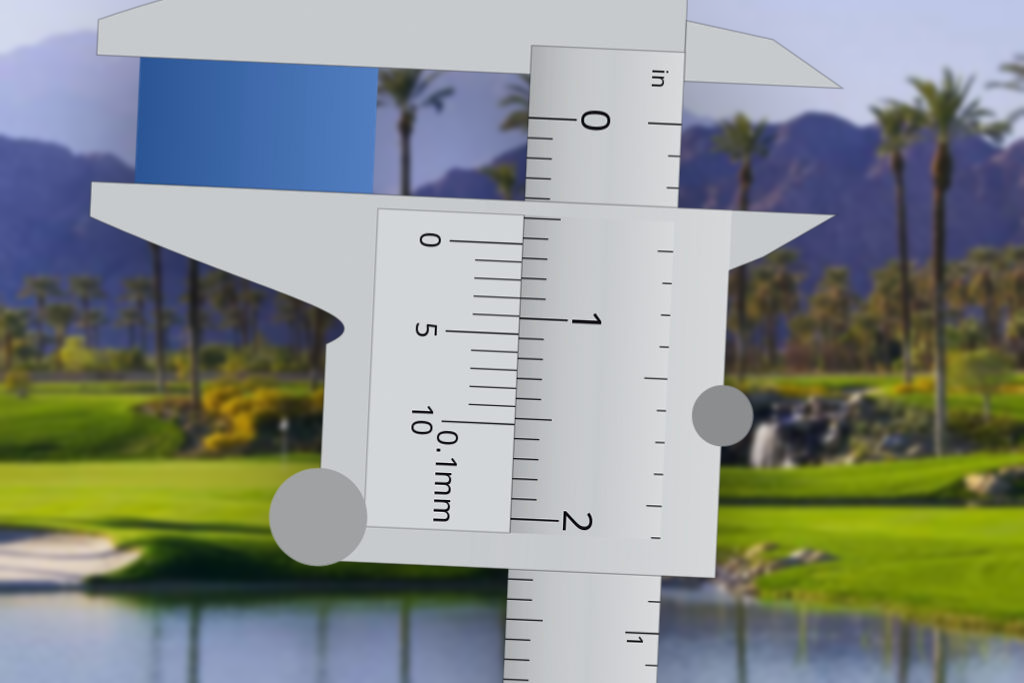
6.3
